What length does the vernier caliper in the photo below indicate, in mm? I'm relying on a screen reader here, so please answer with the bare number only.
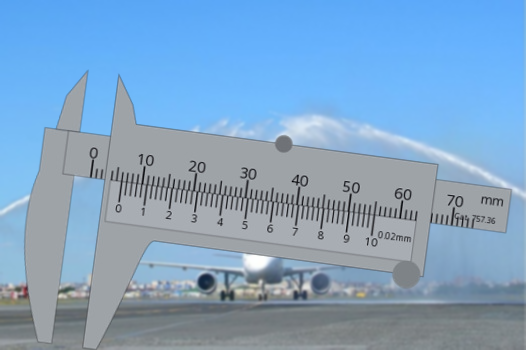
6.0
